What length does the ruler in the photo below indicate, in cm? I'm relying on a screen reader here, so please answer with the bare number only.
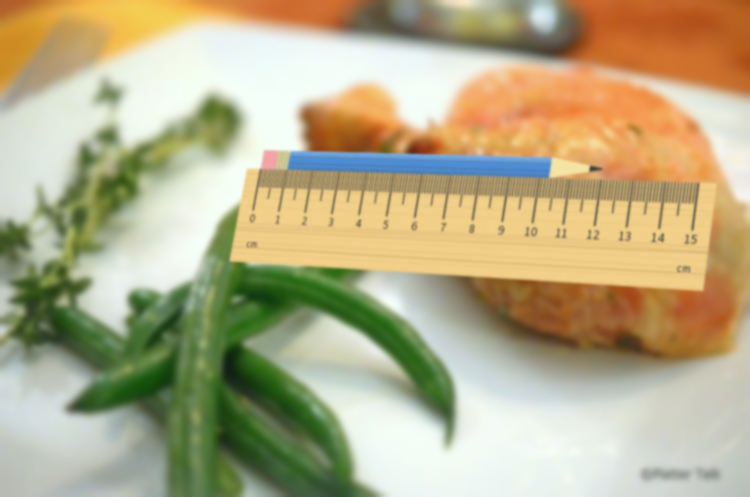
12
